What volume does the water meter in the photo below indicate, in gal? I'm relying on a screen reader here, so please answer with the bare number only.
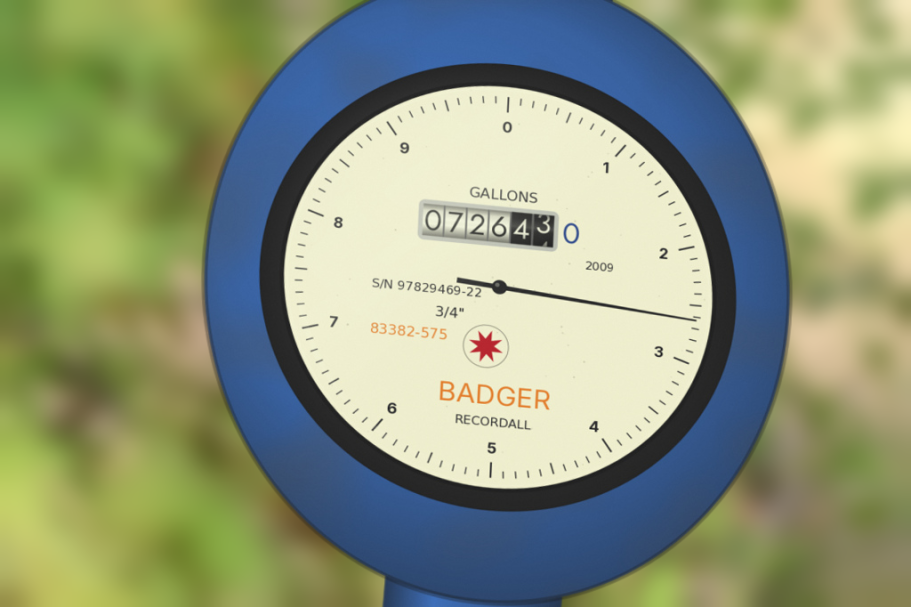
726432.6
